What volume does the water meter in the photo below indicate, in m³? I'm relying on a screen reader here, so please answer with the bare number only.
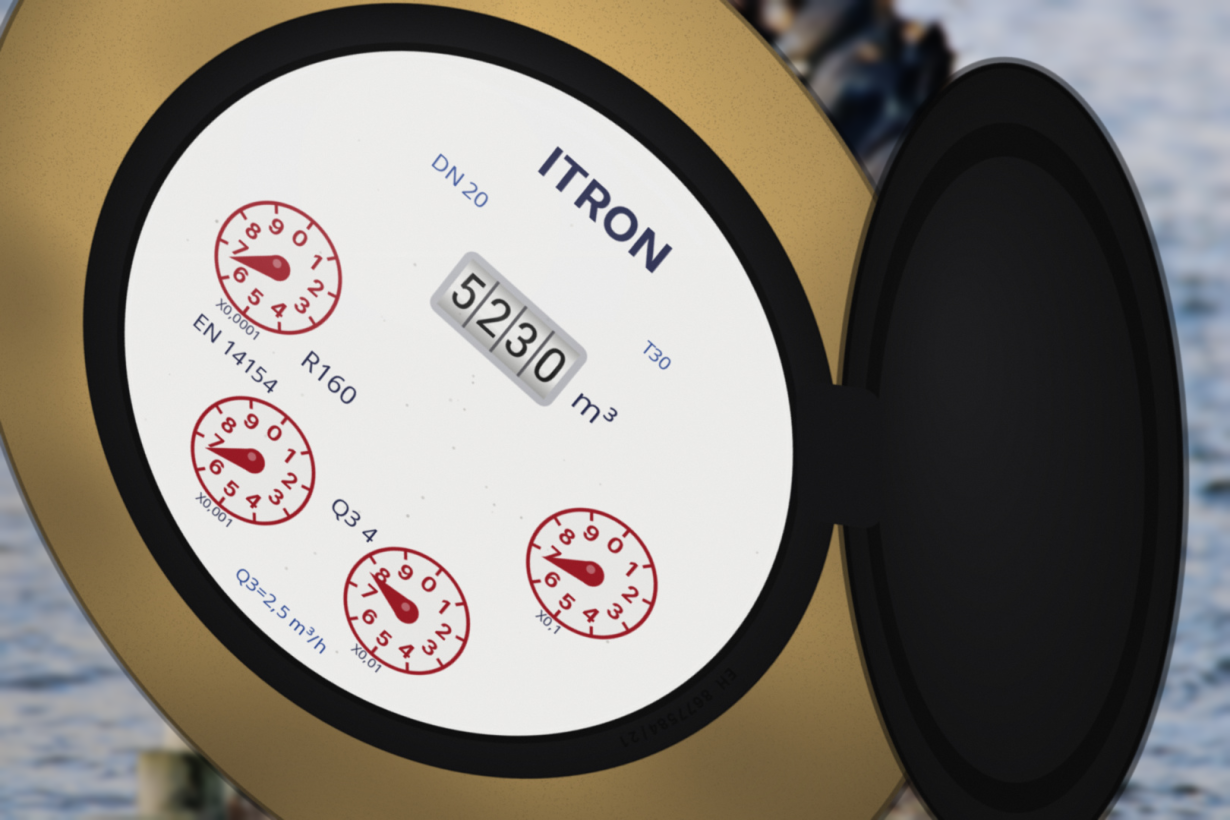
5230.6766
